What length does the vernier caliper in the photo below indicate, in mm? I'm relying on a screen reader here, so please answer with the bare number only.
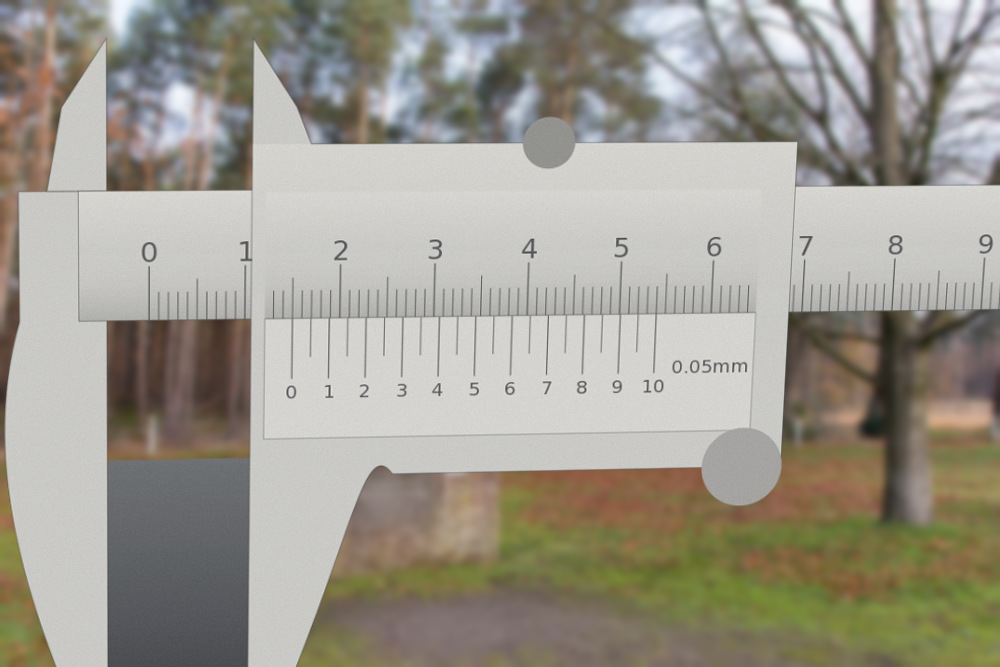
15.0
